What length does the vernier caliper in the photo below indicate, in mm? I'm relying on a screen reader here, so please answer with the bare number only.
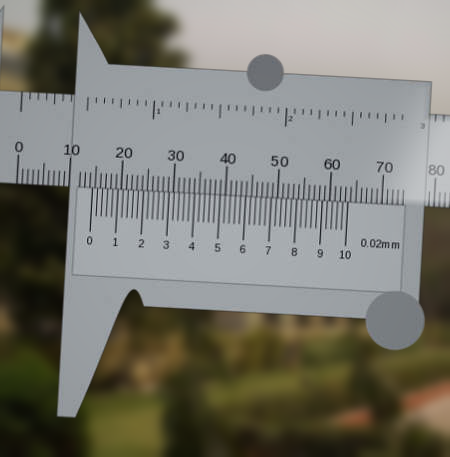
14.5
